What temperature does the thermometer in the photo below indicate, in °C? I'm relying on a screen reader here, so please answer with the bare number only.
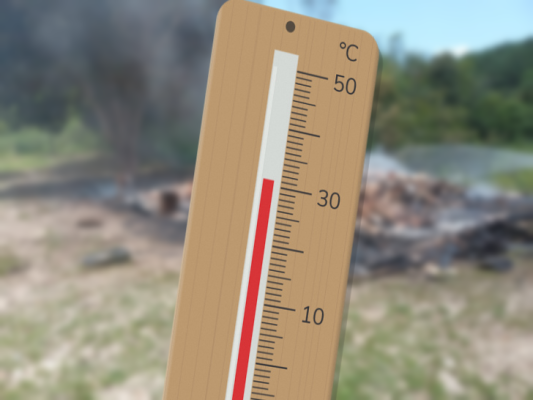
31
